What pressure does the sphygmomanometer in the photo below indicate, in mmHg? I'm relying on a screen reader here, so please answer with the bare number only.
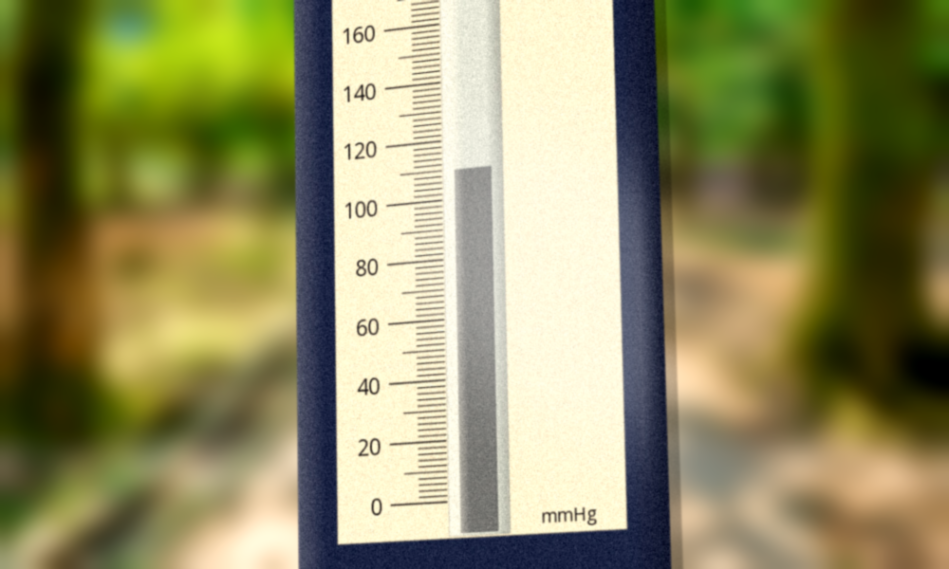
110
